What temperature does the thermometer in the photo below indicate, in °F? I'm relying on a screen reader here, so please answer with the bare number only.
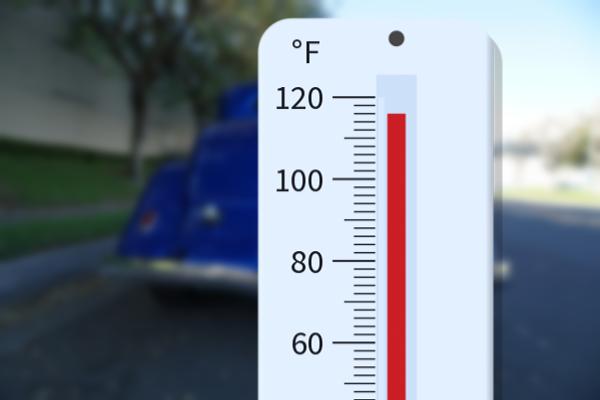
116
